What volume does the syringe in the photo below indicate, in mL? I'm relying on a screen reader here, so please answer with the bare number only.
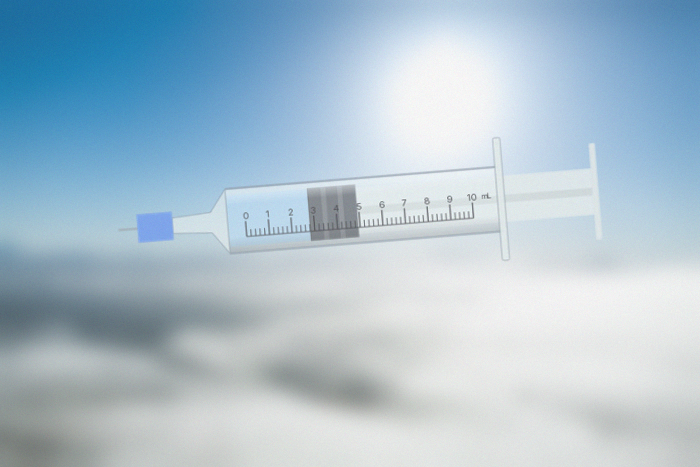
2.8
